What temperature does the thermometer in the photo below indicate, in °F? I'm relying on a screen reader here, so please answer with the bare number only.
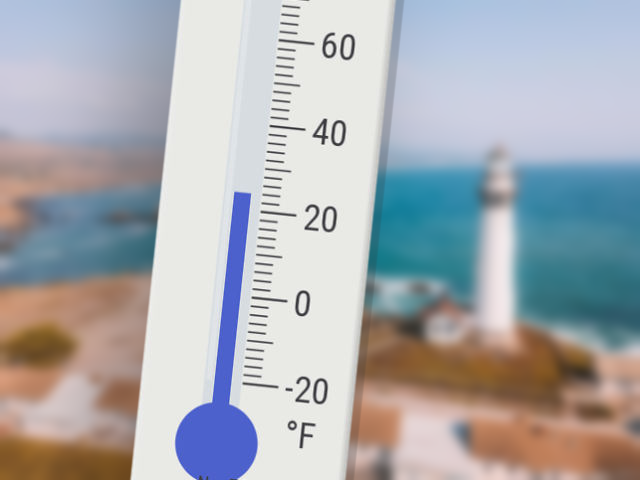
24
